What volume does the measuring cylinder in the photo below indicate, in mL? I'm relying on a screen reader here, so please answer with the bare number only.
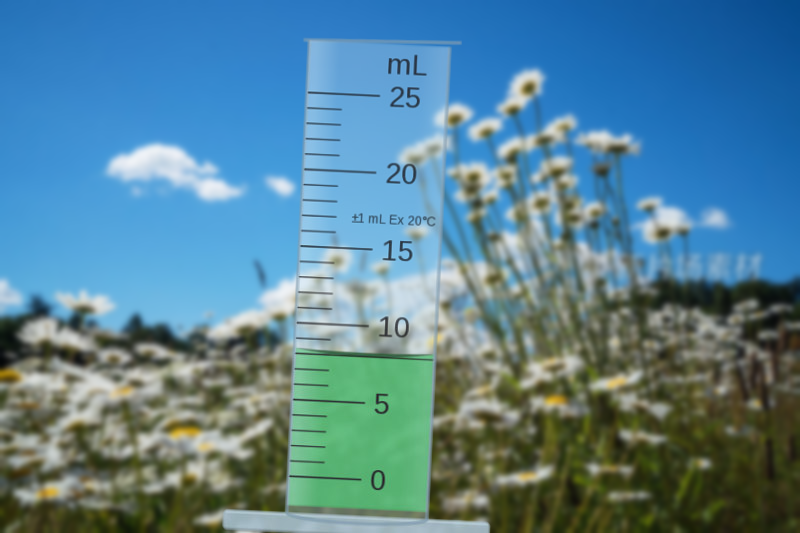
8
